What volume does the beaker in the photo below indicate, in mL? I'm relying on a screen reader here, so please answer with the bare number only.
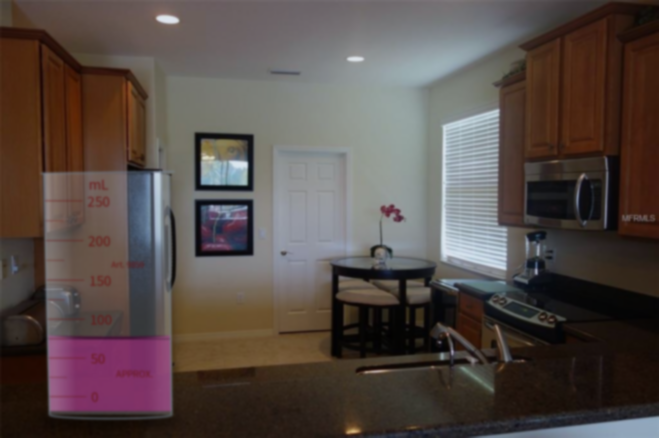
75
